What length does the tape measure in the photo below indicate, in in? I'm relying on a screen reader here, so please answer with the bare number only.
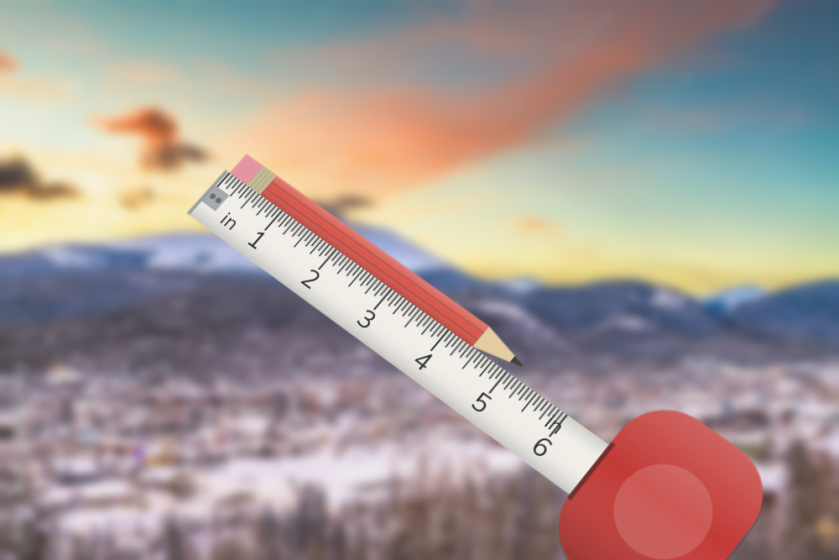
5.125
